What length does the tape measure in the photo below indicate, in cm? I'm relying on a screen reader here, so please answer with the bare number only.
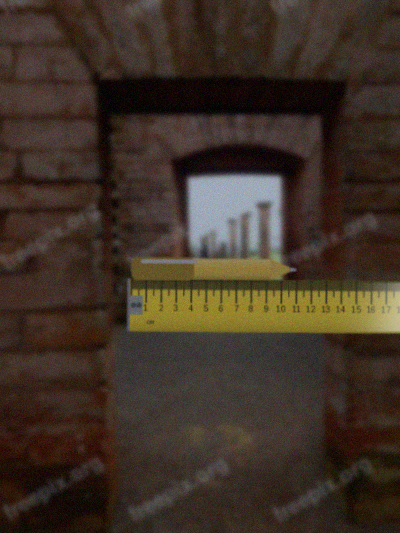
11
